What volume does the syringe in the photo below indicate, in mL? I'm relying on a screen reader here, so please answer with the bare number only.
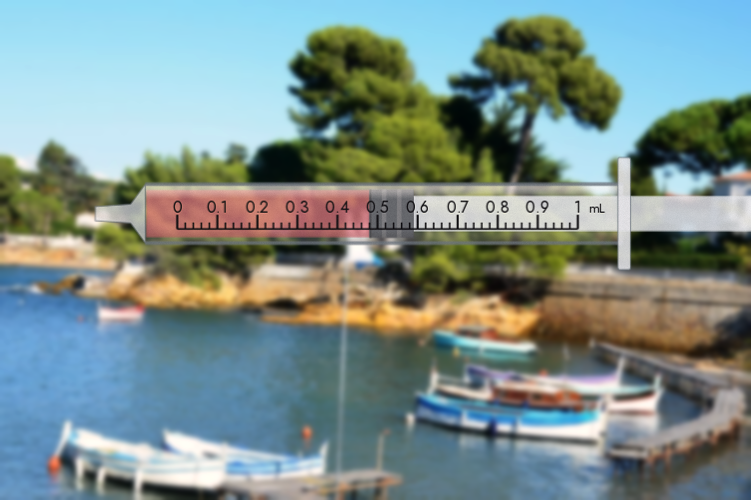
0.48
